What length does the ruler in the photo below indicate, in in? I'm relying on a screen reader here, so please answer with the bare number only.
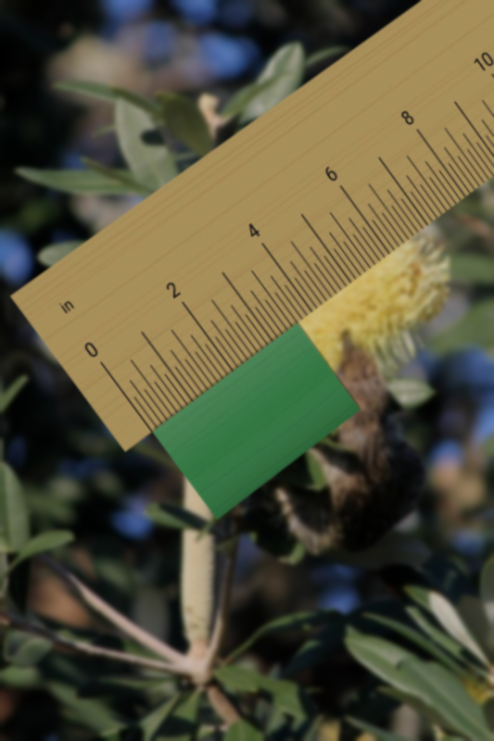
3.625
